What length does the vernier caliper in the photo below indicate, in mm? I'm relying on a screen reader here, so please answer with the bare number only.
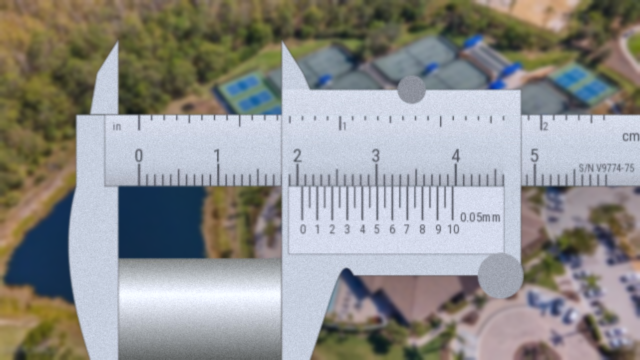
20.6
